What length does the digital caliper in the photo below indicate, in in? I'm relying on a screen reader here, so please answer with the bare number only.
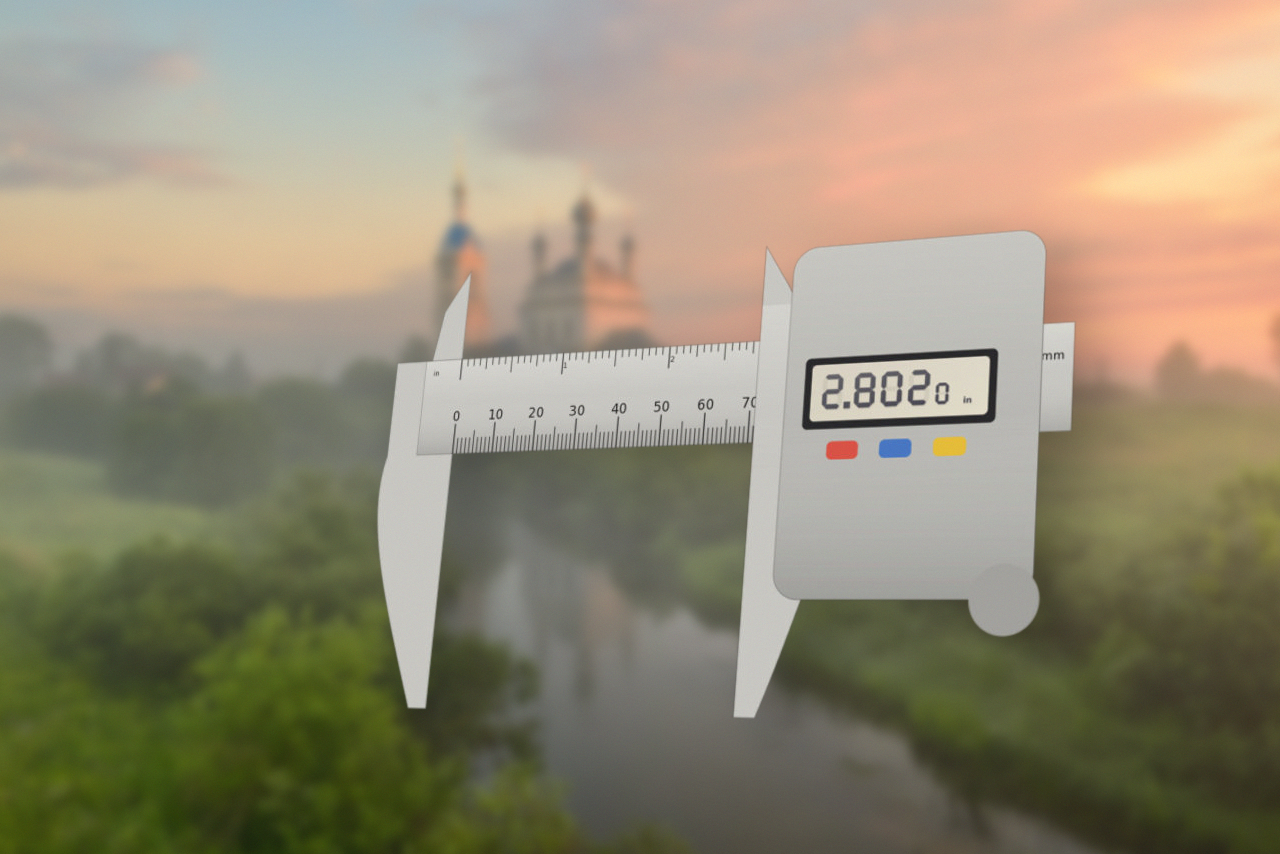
2.8020
